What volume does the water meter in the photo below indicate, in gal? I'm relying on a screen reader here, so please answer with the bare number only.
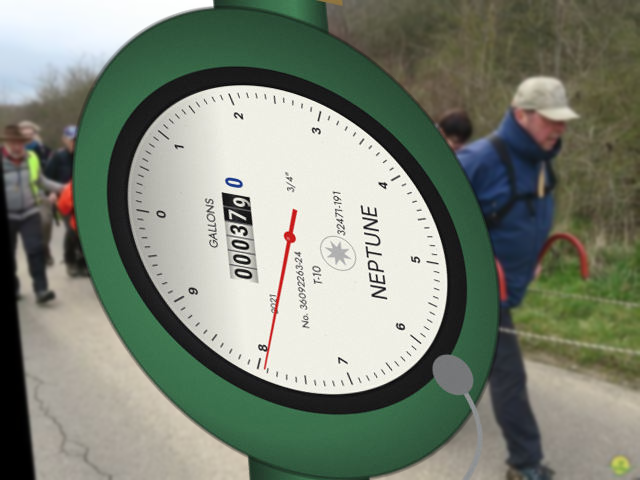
3787.9
